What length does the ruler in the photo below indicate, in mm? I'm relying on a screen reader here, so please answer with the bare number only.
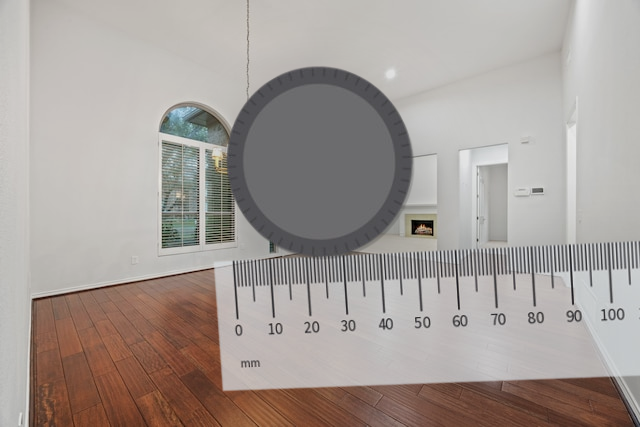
50
